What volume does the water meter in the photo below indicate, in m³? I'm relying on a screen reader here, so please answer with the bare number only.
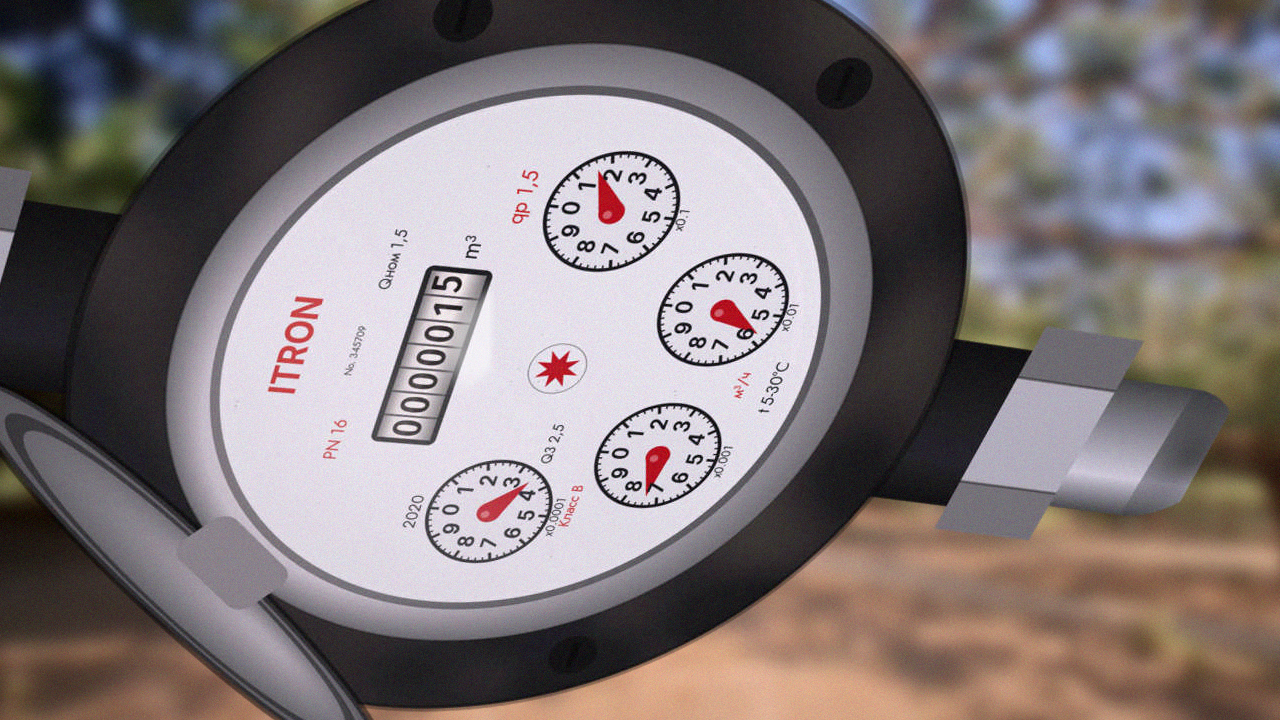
15.1573
